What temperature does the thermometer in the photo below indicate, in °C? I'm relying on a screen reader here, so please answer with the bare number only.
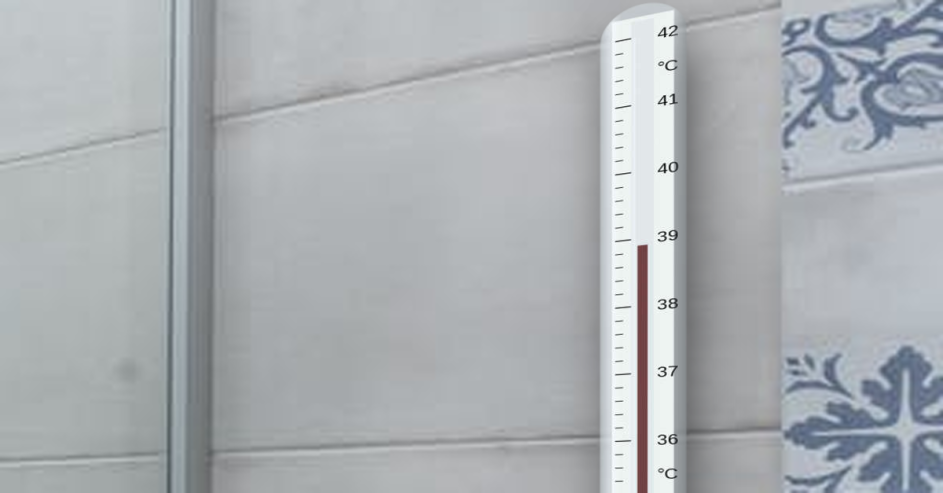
38.9
